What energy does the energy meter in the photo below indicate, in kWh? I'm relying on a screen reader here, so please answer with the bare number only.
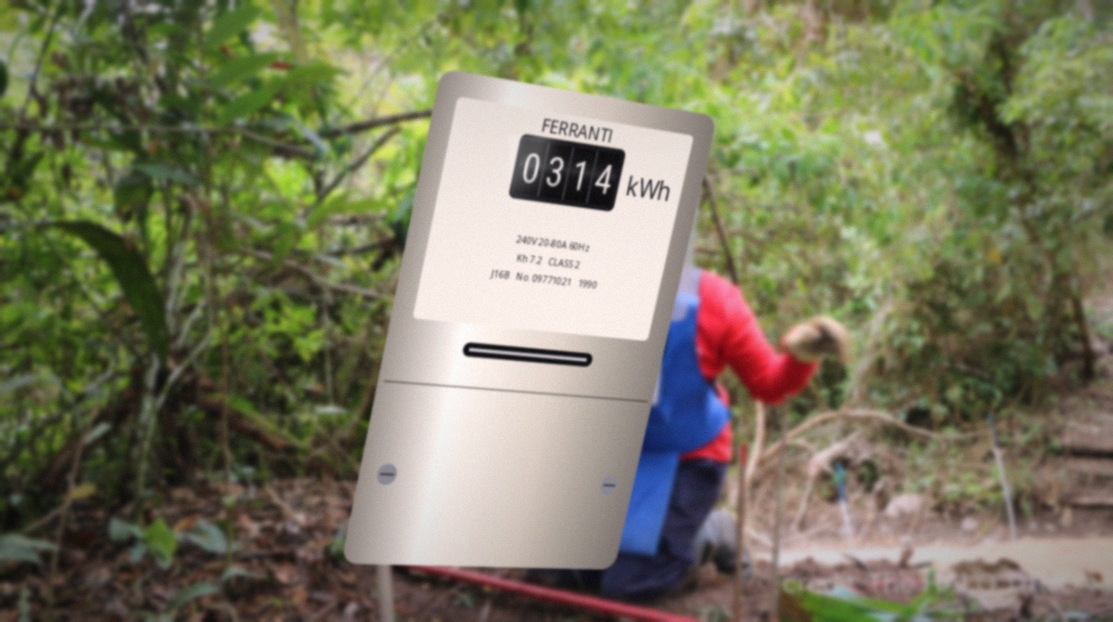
314
